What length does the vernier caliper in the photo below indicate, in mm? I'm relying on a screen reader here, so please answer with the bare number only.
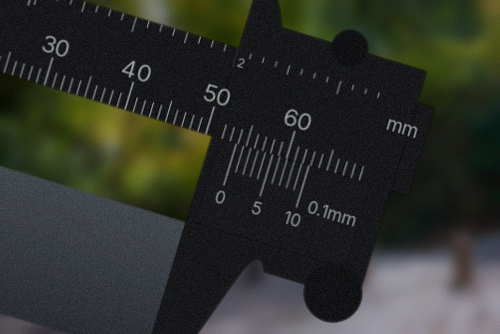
53.8
